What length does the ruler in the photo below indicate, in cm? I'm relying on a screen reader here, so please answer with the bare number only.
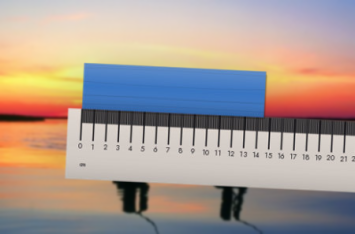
14.5
